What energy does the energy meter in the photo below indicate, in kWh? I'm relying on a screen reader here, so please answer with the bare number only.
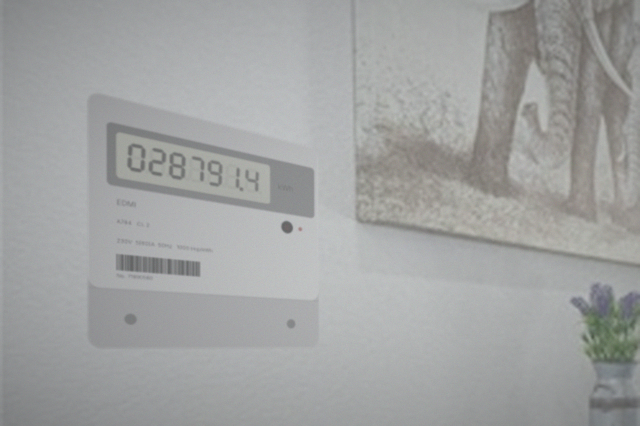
28791.4
